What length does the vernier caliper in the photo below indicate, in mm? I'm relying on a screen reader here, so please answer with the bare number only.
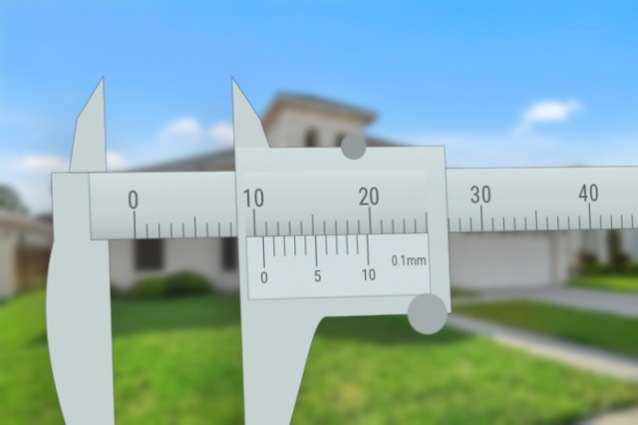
10.7
